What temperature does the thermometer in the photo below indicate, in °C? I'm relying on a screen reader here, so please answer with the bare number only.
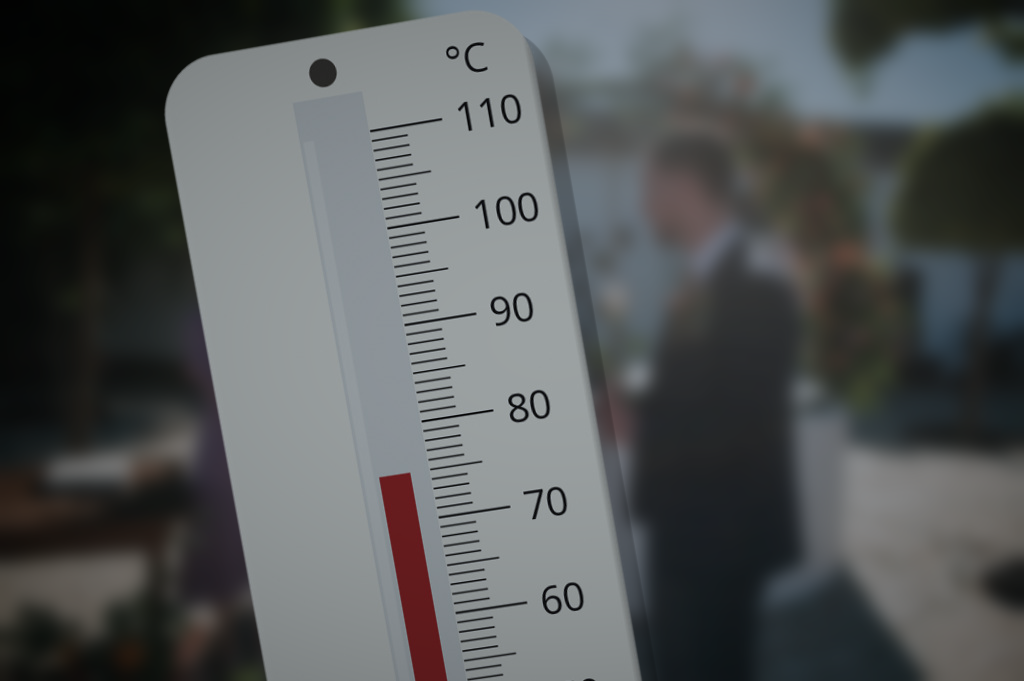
75
